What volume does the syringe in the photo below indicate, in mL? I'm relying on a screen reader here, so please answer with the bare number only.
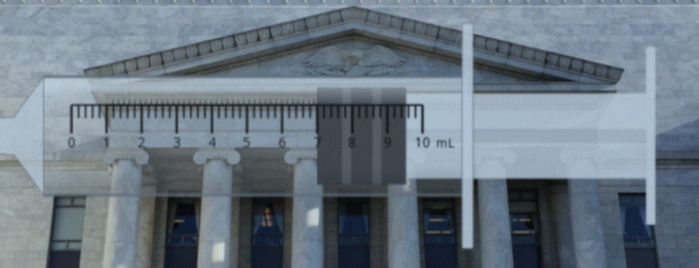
7
